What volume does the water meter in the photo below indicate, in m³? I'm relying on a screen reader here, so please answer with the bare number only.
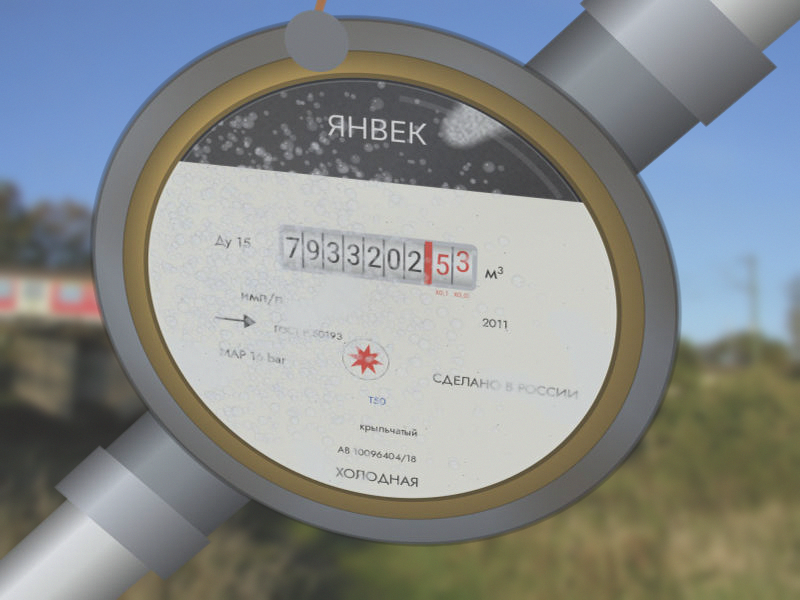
7933202.53
